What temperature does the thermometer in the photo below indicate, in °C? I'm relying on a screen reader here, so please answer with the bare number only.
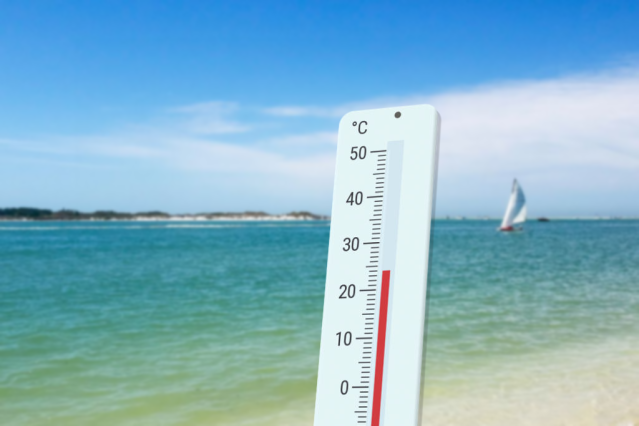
24
